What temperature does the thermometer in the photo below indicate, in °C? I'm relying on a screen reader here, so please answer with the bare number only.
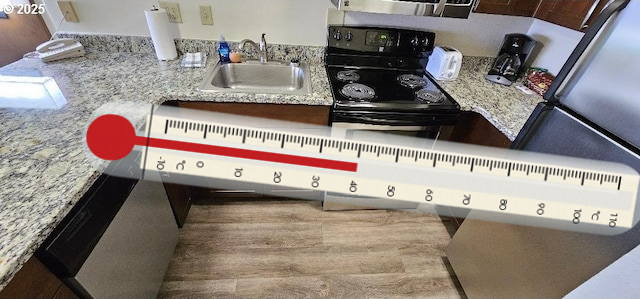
40
